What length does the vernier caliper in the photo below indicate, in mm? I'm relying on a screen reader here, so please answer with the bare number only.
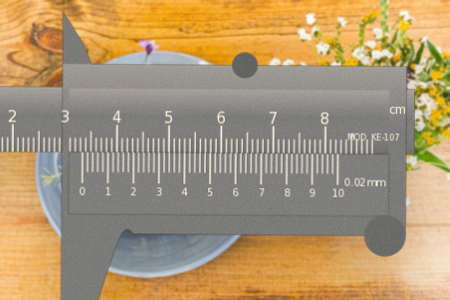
33.4
